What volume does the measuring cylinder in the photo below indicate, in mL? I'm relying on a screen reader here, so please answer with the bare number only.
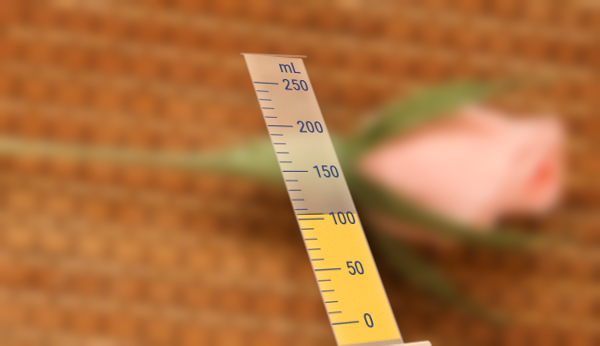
105
